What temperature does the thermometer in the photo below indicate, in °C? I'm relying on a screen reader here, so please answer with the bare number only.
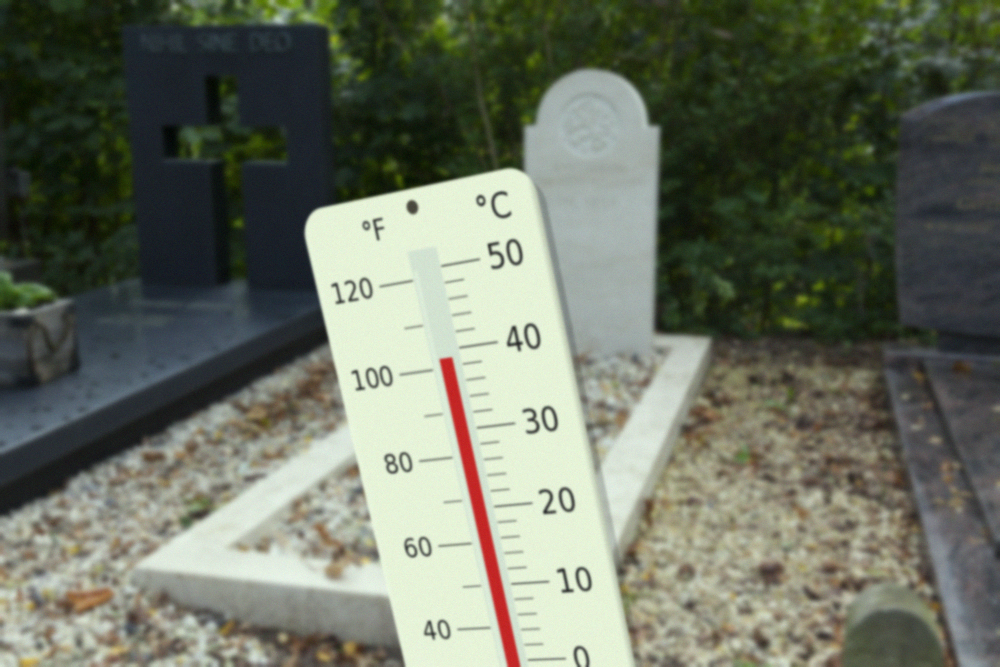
39
